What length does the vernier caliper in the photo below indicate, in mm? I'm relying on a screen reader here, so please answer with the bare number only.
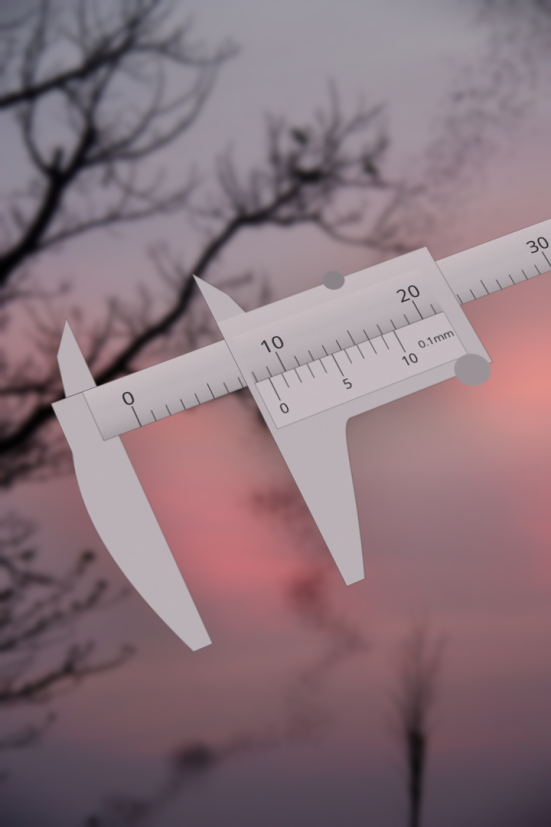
8.8
